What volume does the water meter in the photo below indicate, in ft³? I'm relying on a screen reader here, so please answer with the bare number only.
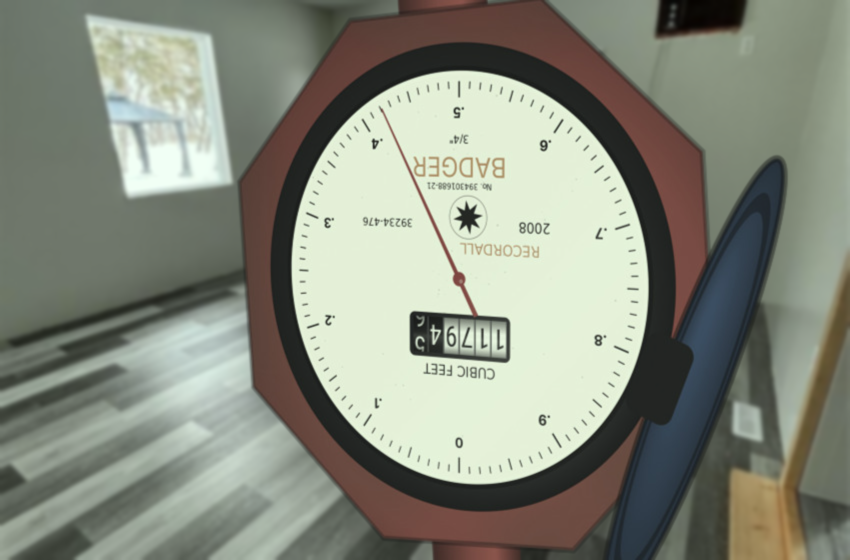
117945.42
